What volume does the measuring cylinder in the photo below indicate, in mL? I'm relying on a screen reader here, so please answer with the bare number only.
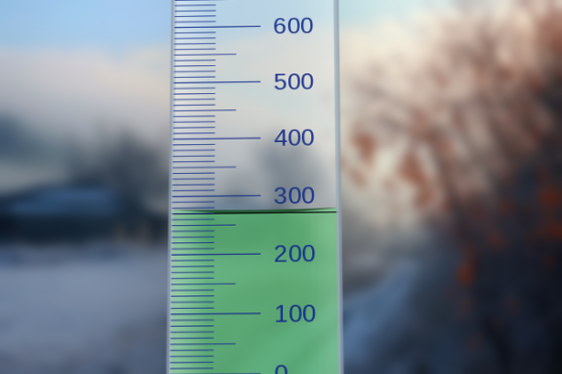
270
